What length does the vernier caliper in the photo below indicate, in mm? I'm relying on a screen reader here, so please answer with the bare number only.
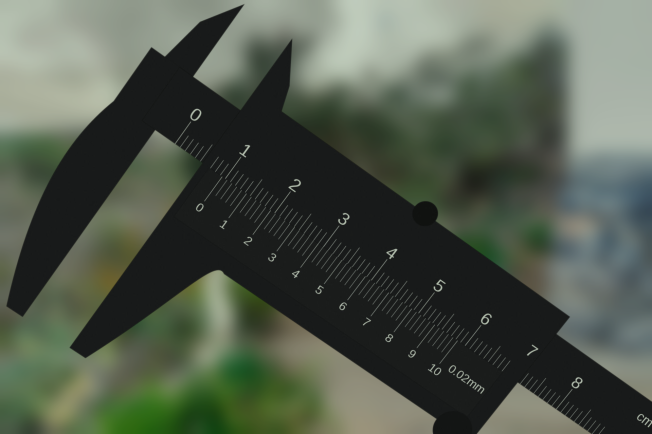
9.4
